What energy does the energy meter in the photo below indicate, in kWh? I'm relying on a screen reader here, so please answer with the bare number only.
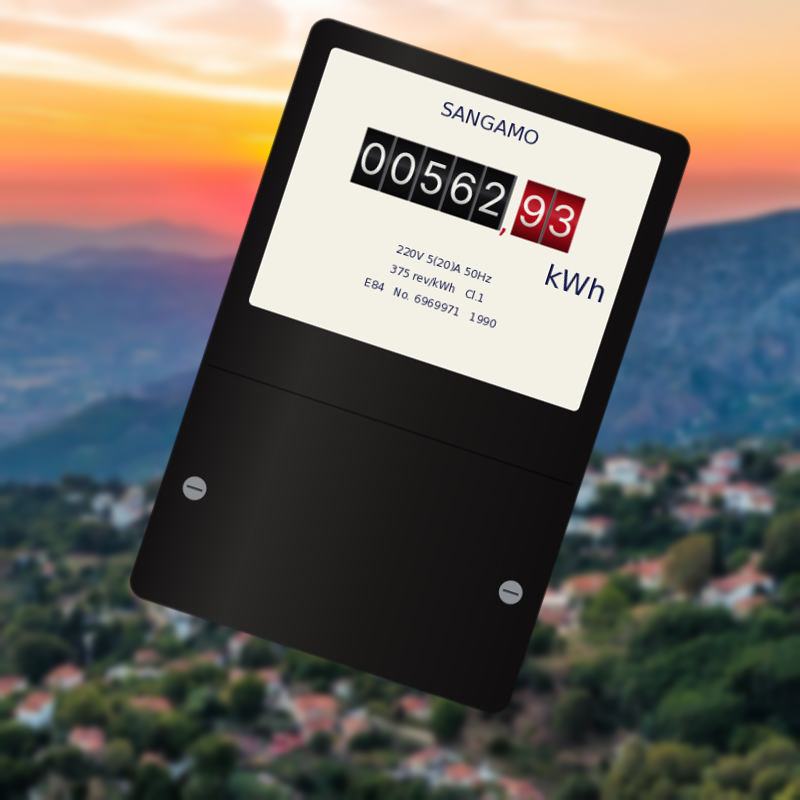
562.93
